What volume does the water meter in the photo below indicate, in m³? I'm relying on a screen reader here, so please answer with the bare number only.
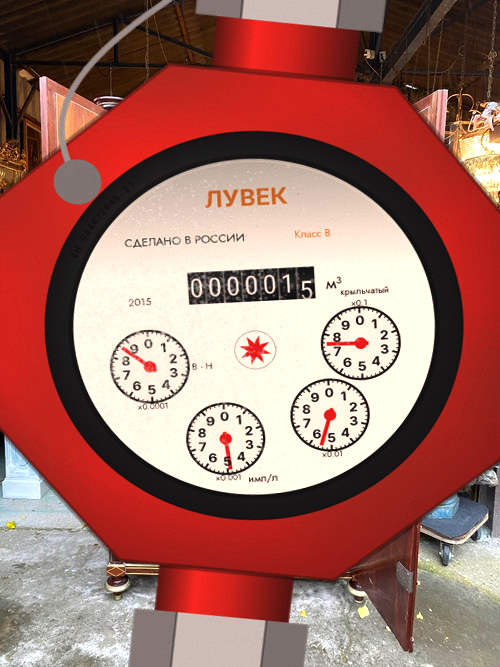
14.7548
